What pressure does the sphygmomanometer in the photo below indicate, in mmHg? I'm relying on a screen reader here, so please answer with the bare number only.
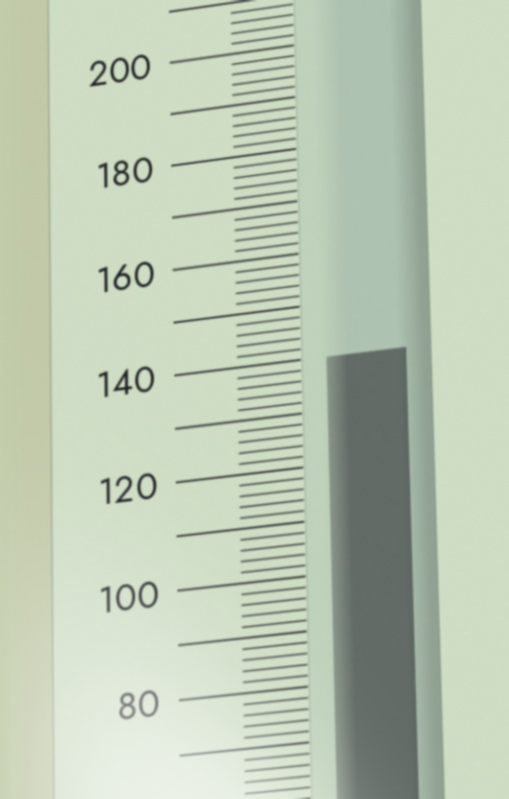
140
